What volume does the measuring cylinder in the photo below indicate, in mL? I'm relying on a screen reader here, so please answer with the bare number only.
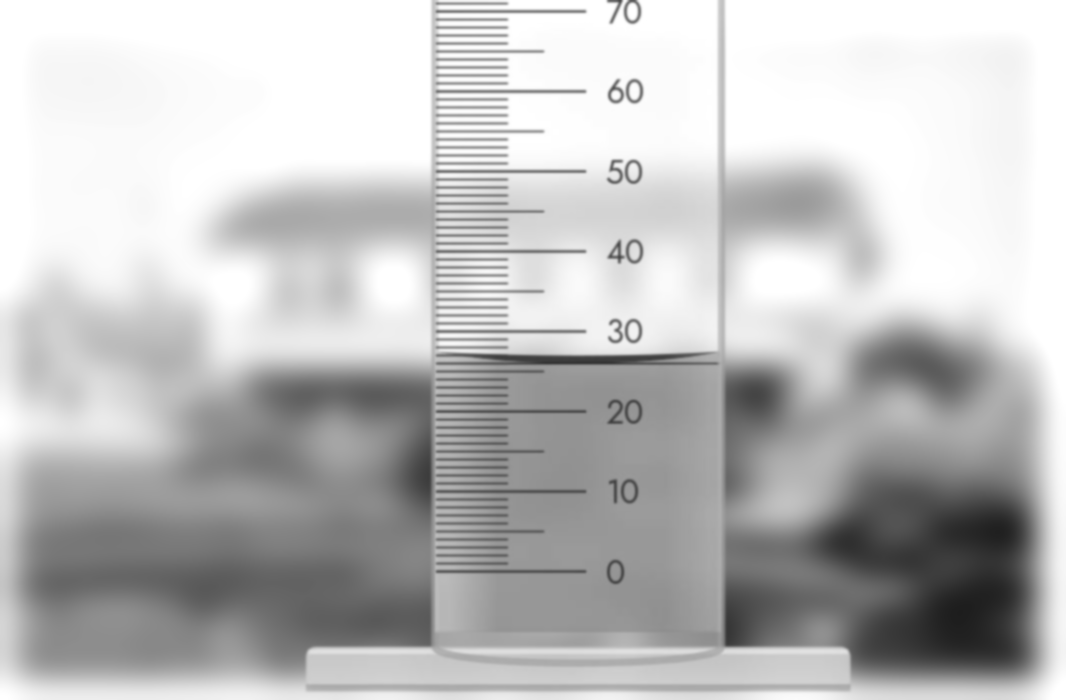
26
